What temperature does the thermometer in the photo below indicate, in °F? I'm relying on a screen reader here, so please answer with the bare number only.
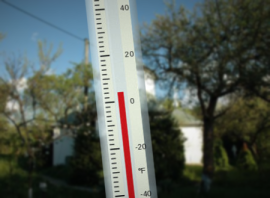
4
